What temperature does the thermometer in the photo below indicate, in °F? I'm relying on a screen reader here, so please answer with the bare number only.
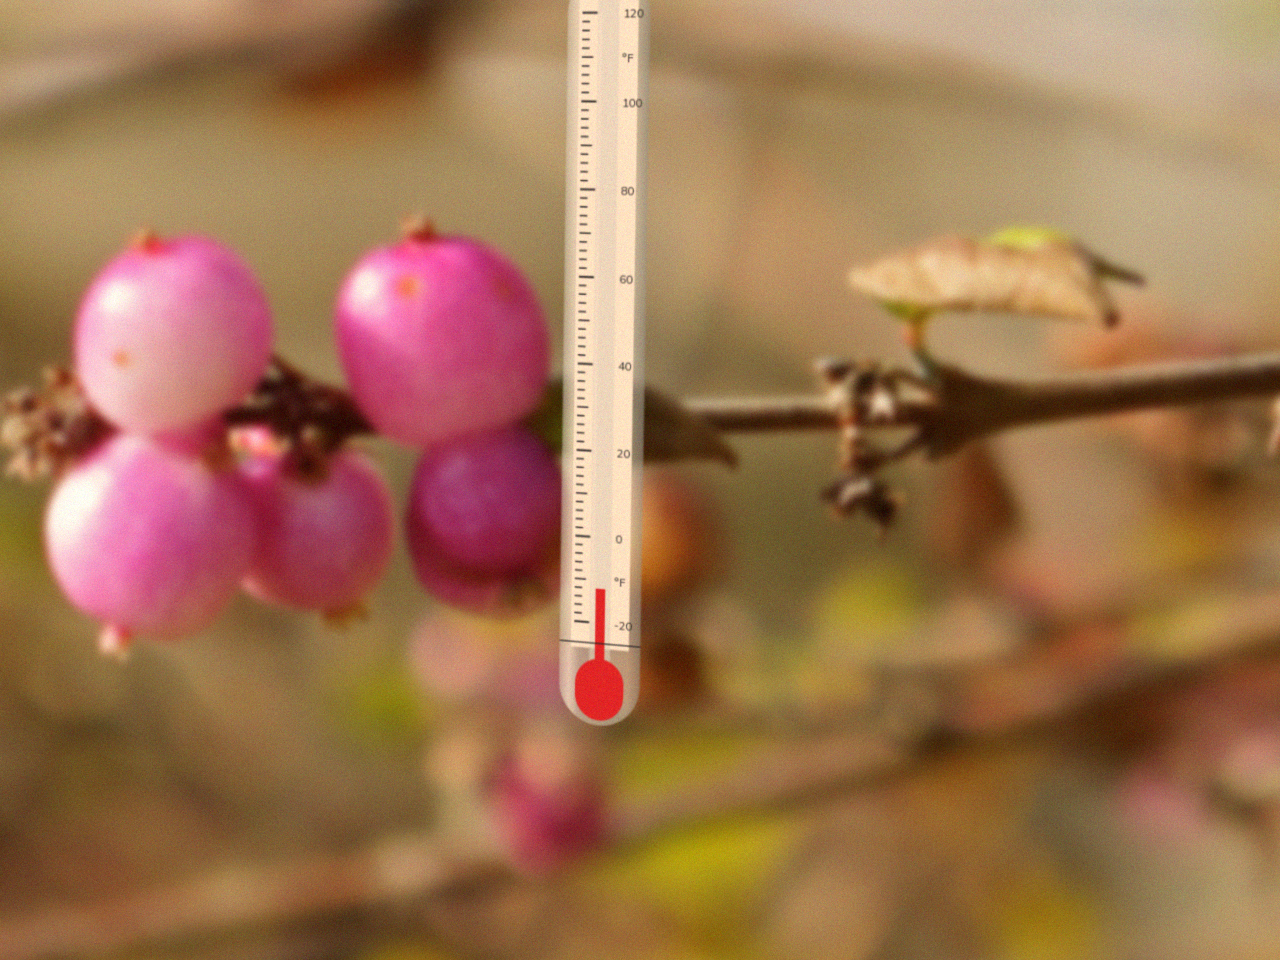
-12
